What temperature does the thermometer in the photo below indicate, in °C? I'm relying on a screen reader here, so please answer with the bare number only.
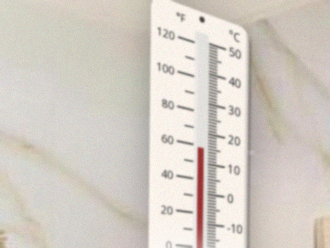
15
